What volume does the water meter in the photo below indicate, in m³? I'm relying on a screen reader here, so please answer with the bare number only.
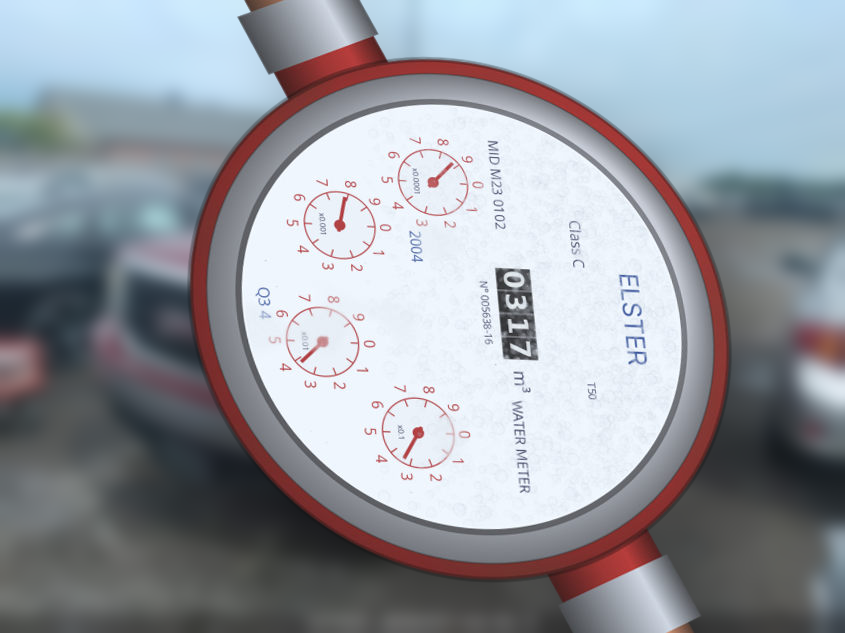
317.3378
